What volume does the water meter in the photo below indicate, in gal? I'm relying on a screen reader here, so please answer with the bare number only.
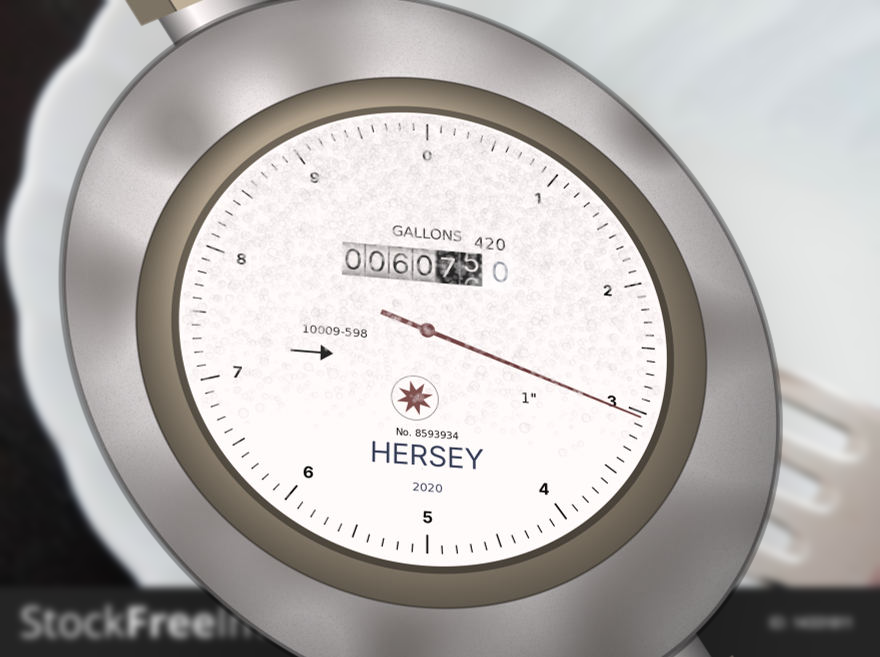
60753.0
